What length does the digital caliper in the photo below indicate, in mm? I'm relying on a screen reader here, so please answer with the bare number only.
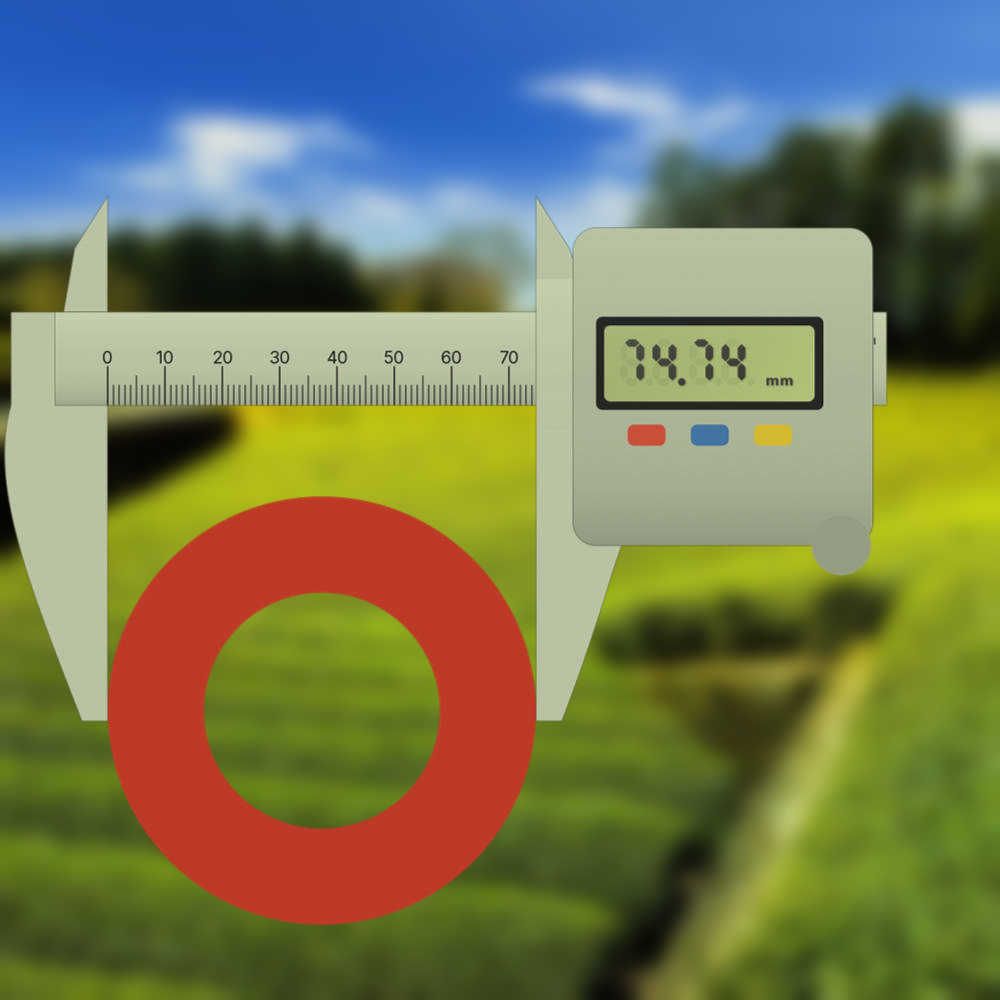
74.74
